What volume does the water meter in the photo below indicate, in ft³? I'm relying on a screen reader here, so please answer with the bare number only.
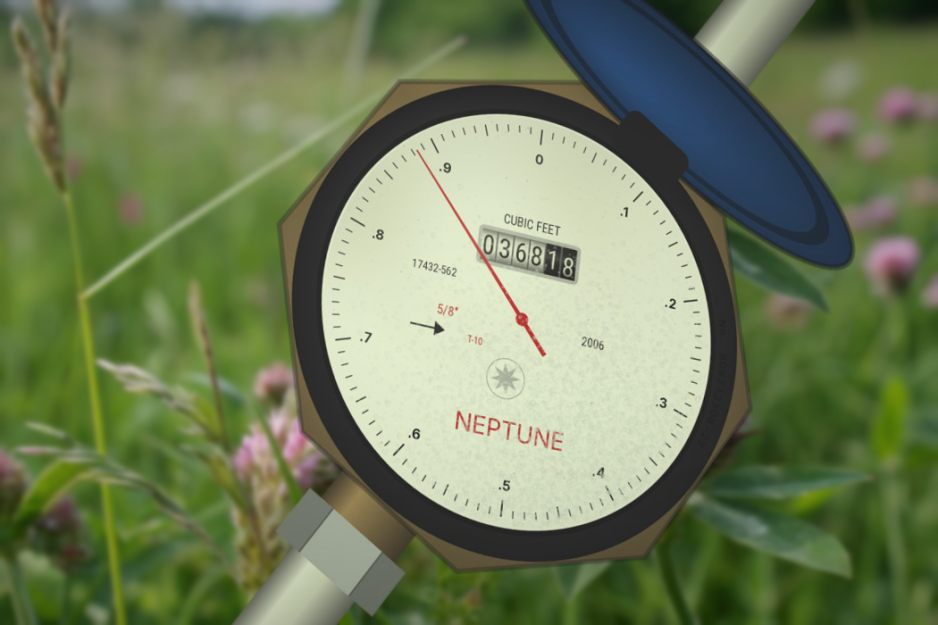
36817.88
